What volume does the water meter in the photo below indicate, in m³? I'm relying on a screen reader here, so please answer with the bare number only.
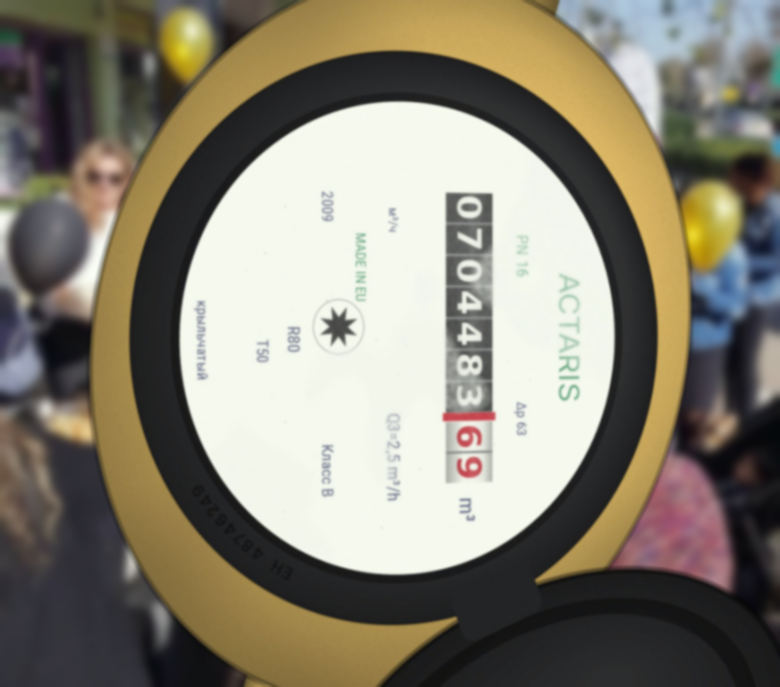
704483.69
